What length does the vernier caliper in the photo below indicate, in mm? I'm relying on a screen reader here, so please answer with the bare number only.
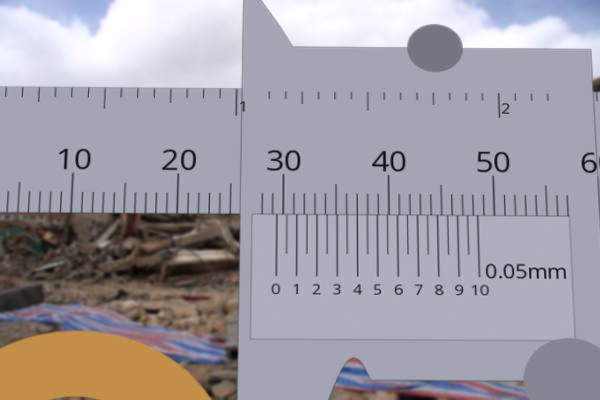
29.4
